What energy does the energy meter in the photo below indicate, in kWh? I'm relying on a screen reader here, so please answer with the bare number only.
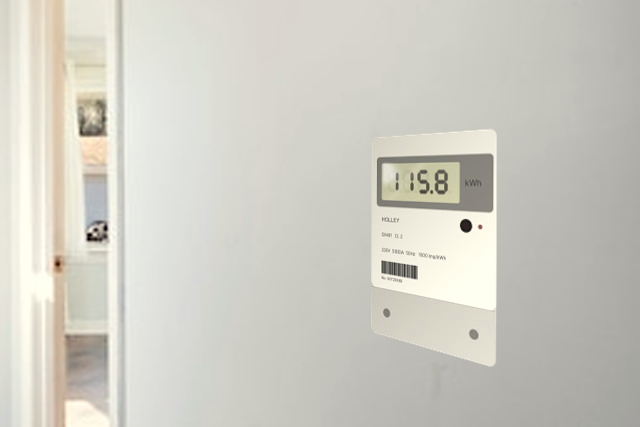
115.8
